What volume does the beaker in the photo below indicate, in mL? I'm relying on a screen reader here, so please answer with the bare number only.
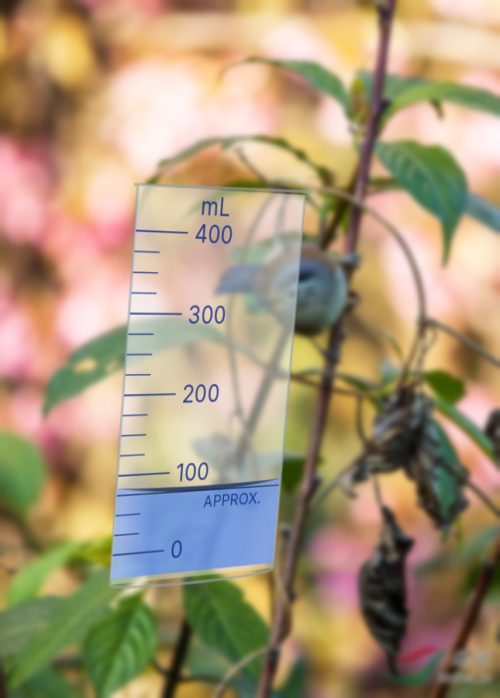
75
